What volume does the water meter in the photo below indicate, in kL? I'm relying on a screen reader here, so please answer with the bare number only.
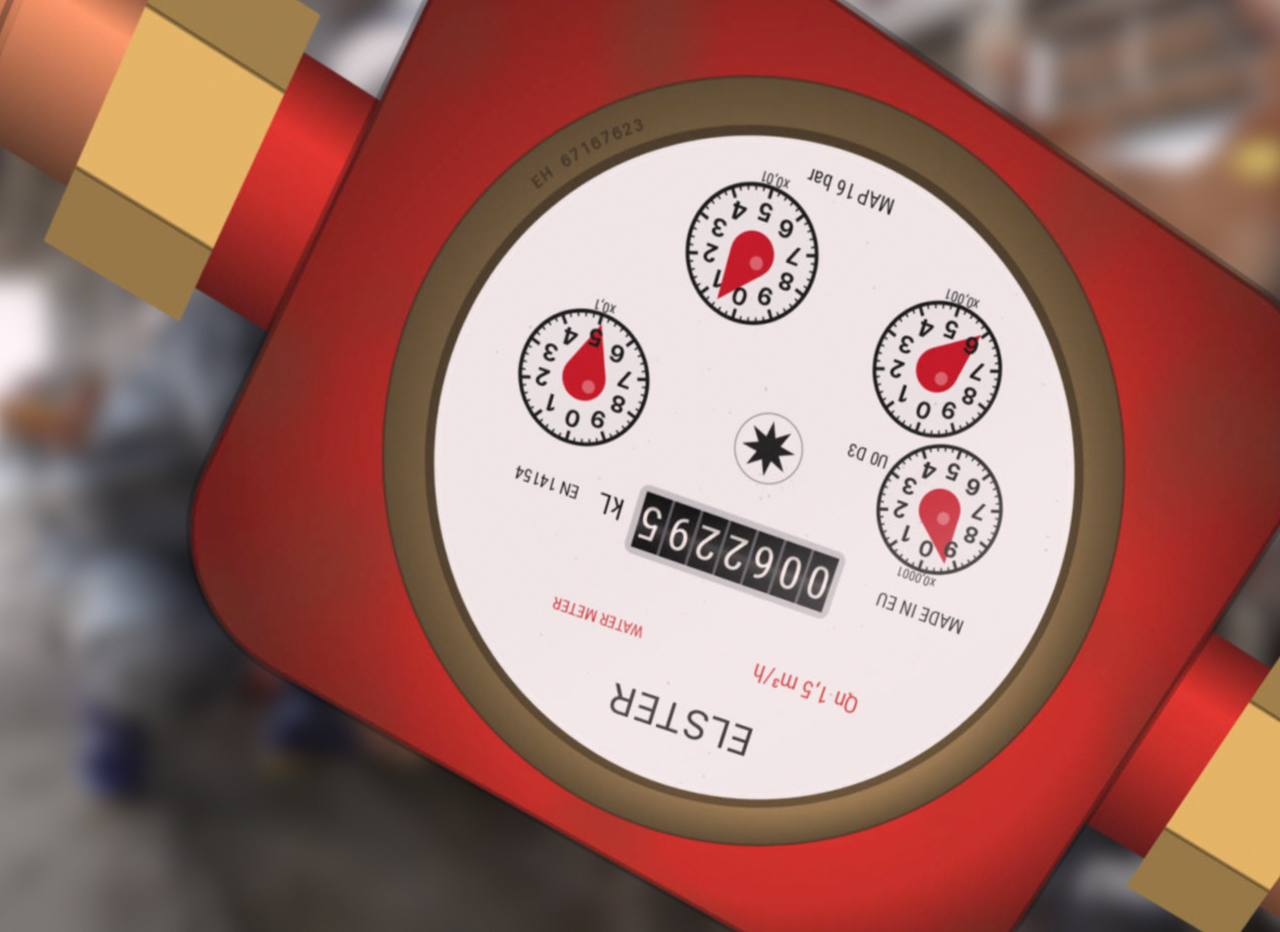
62295.5059
